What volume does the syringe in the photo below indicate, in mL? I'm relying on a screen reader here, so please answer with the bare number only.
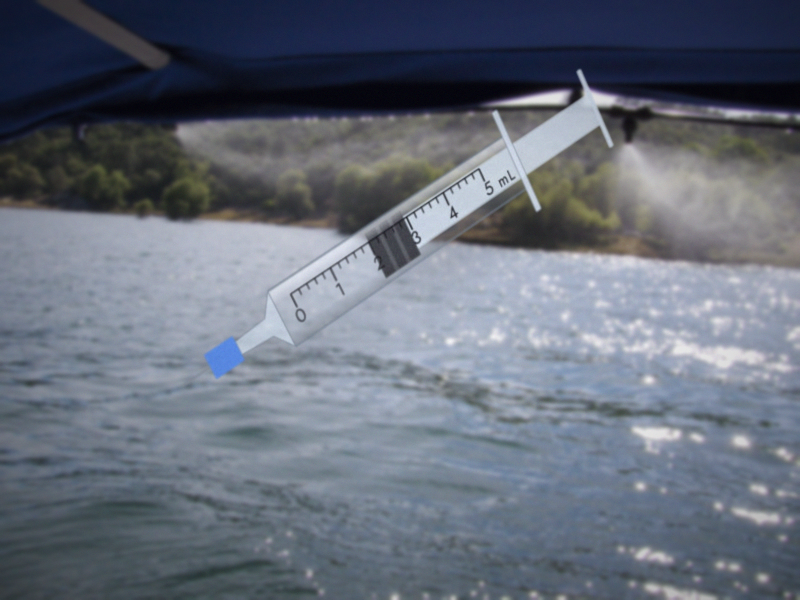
2
